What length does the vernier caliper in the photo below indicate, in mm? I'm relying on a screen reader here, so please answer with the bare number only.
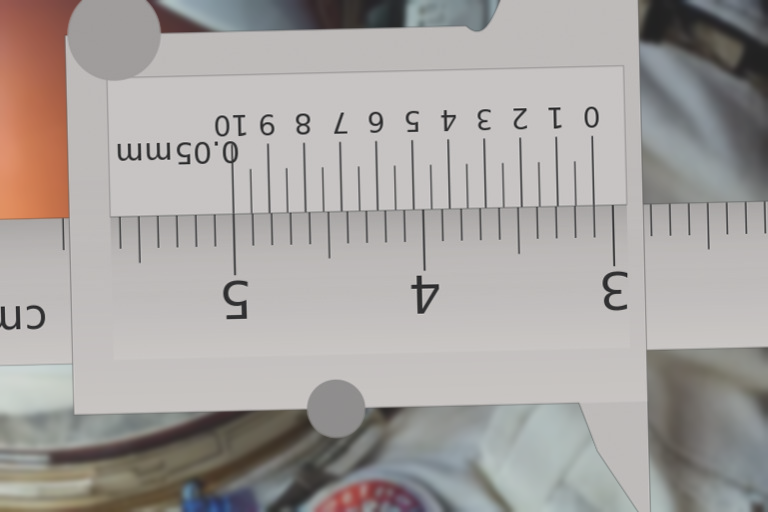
31.0
